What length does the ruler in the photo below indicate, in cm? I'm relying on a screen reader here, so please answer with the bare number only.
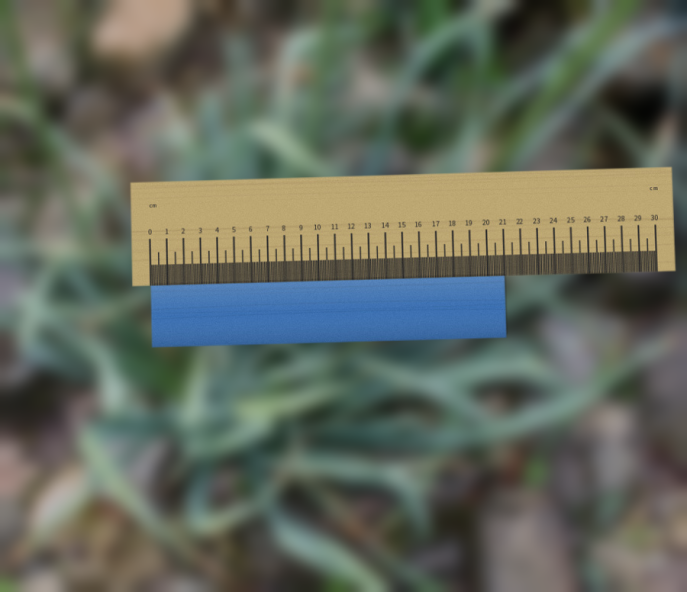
21
